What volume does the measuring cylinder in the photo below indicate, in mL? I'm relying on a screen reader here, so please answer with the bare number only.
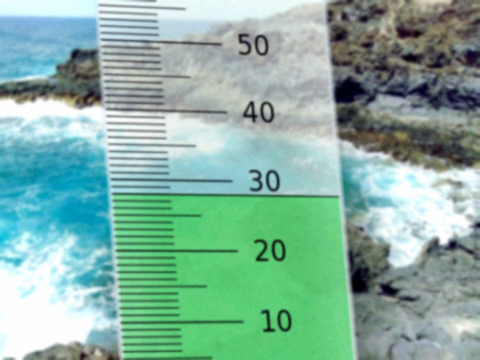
28
